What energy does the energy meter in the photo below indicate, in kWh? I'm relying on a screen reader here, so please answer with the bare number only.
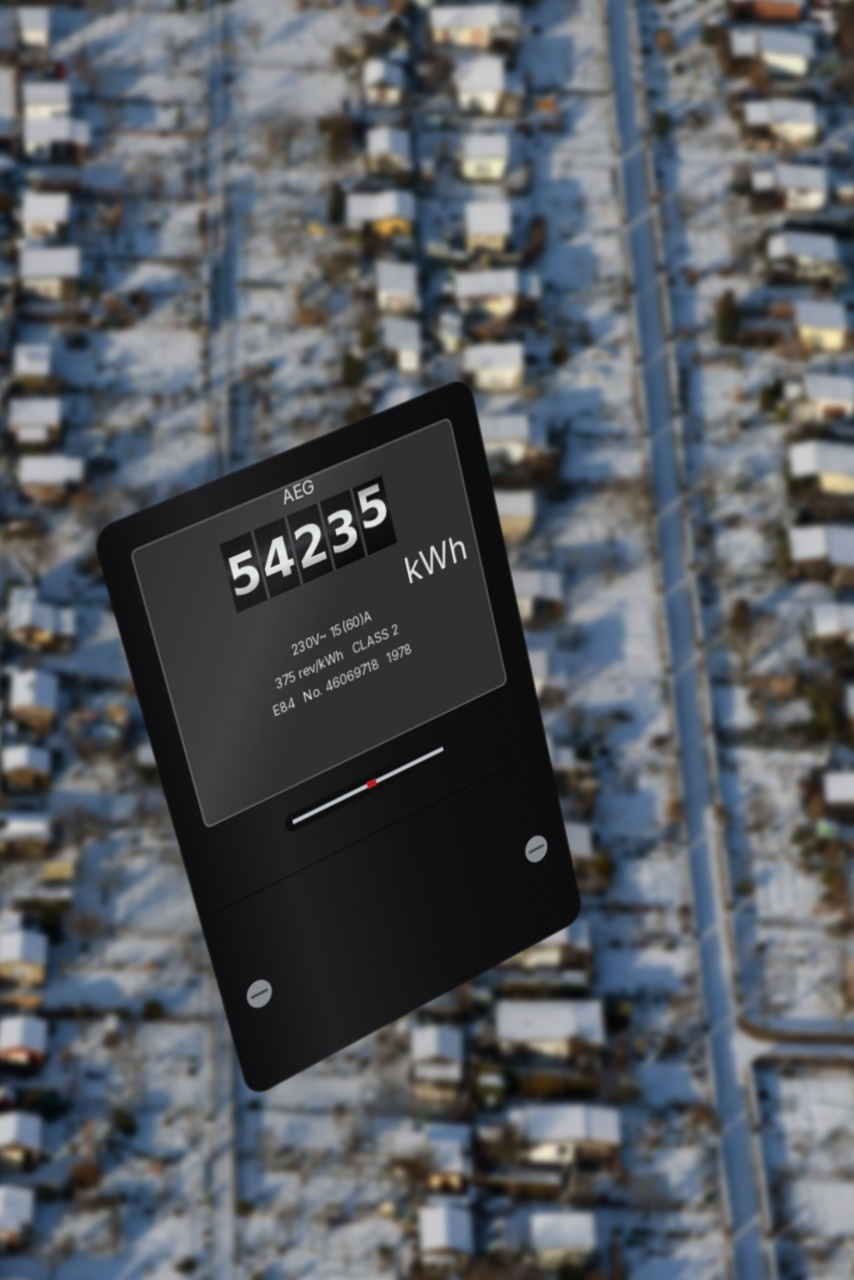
54235
